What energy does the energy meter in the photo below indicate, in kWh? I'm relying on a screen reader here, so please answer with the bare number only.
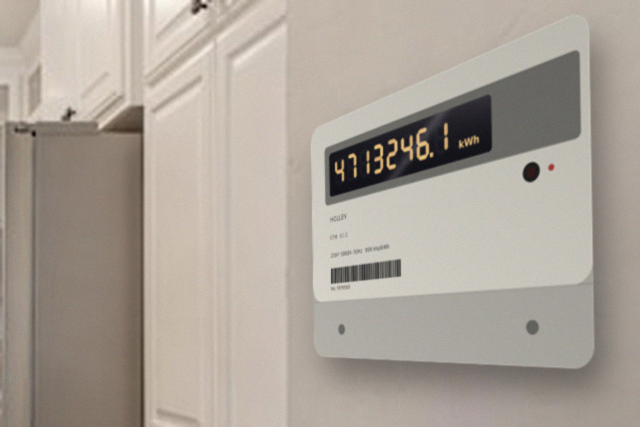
4713246.1
